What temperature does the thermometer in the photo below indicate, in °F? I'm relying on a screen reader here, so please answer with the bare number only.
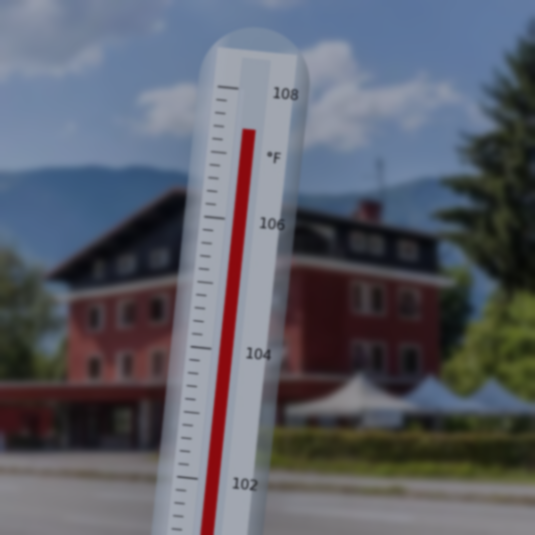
107.4
